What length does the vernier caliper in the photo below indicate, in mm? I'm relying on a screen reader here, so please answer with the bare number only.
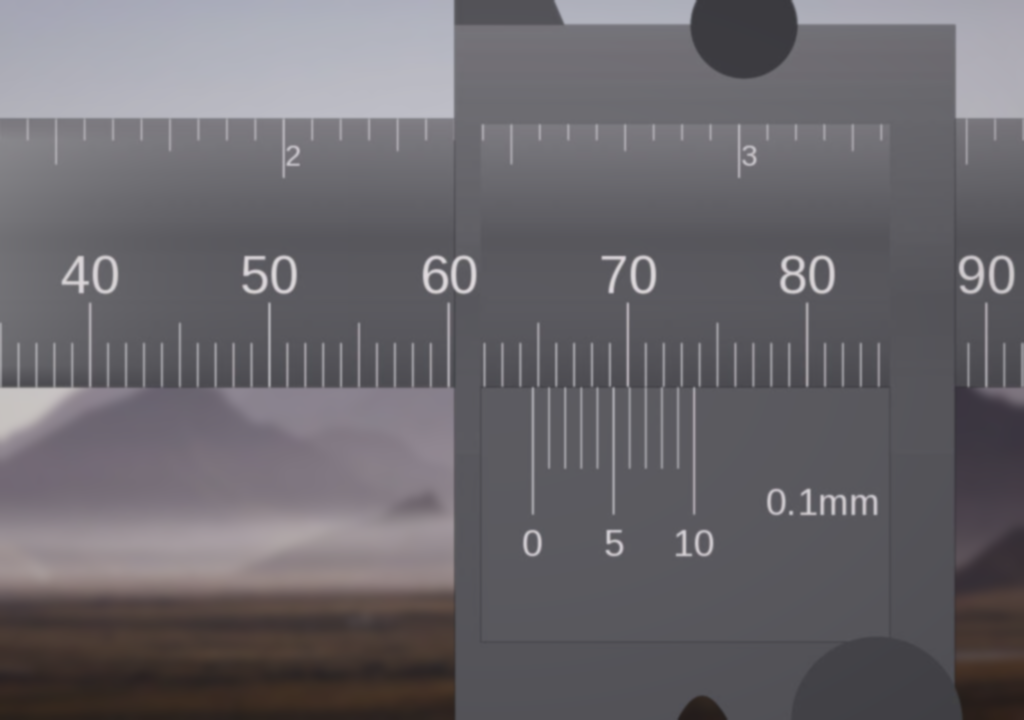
64.7
